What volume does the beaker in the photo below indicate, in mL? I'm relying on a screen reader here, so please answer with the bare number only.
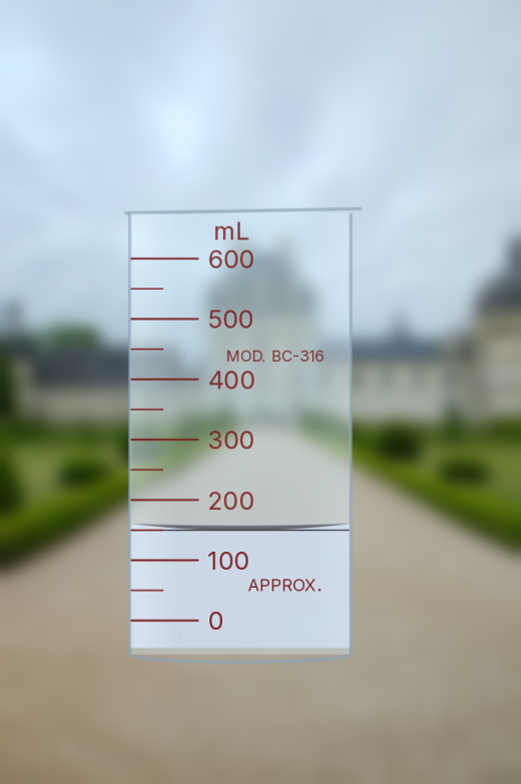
150
